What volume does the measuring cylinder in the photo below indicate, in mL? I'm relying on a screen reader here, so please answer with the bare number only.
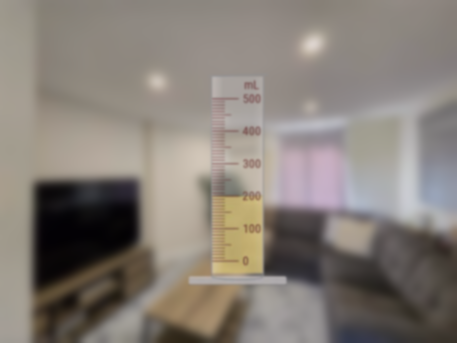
200
